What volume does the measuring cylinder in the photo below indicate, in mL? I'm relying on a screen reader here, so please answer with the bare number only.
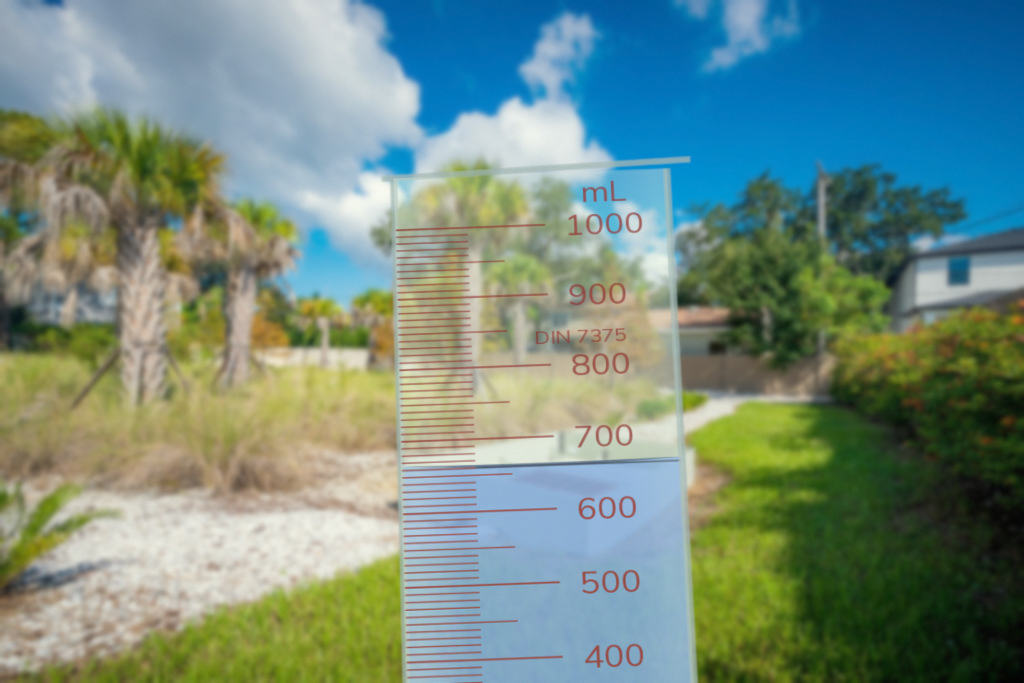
660
